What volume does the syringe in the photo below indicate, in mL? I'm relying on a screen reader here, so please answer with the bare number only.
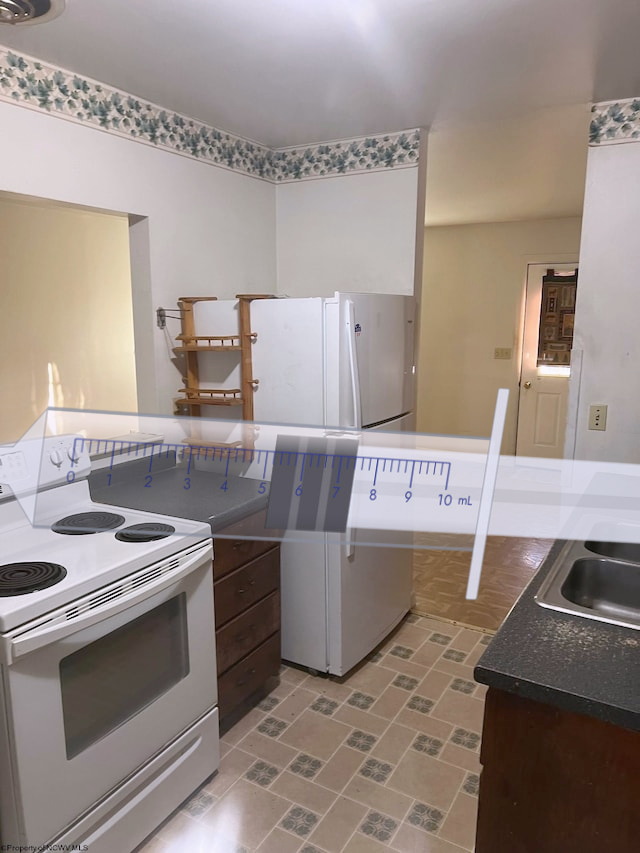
5.2
